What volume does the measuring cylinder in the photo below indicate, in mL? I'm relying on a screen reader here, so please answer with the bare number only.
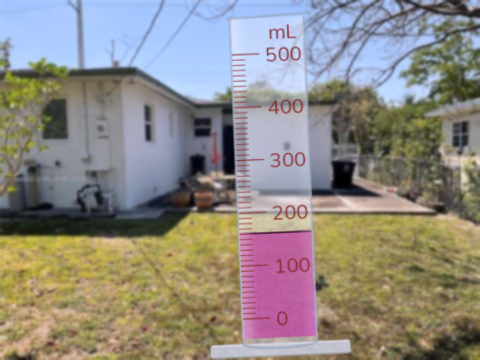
160
